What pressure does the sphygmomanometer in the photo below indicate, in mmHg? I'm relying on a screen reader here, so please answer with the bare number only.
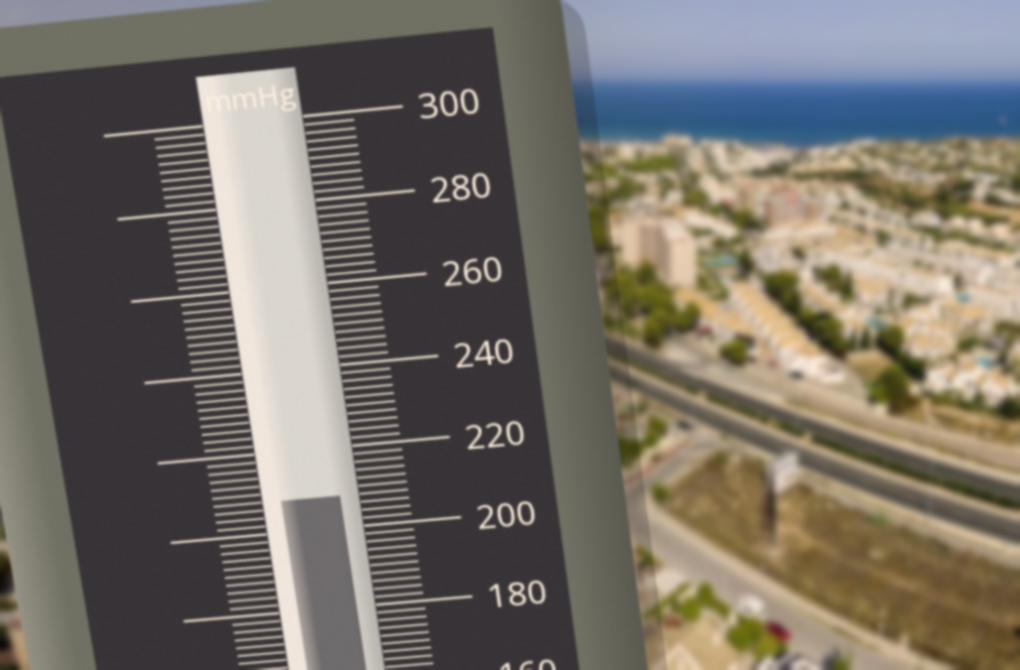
208
